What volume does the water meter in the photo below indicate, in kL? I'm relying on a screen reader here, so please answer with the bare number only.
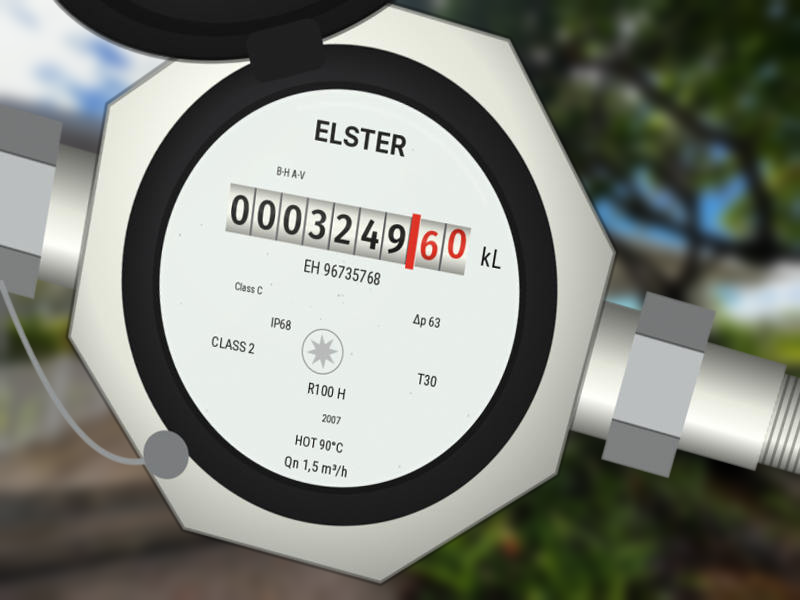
3249.60
